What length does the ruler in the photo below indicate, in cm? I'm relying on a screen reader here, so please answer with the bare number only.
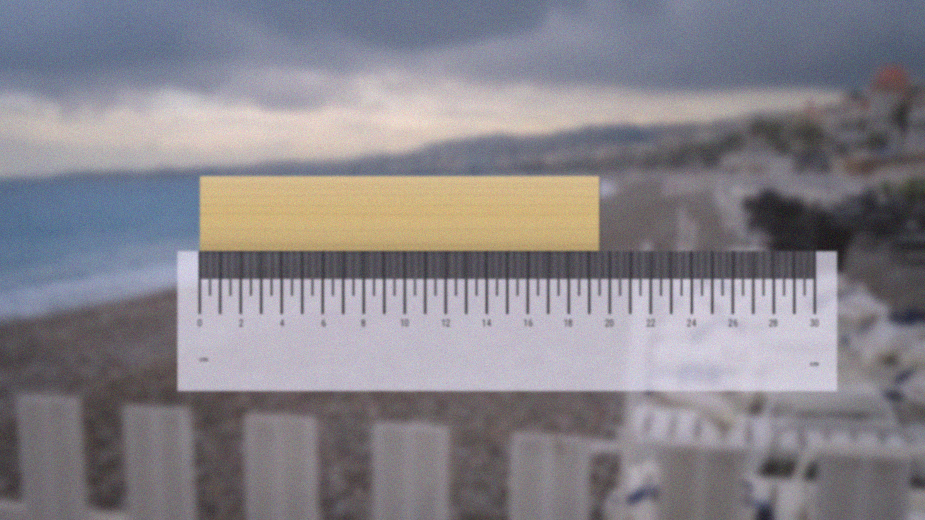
19.5
